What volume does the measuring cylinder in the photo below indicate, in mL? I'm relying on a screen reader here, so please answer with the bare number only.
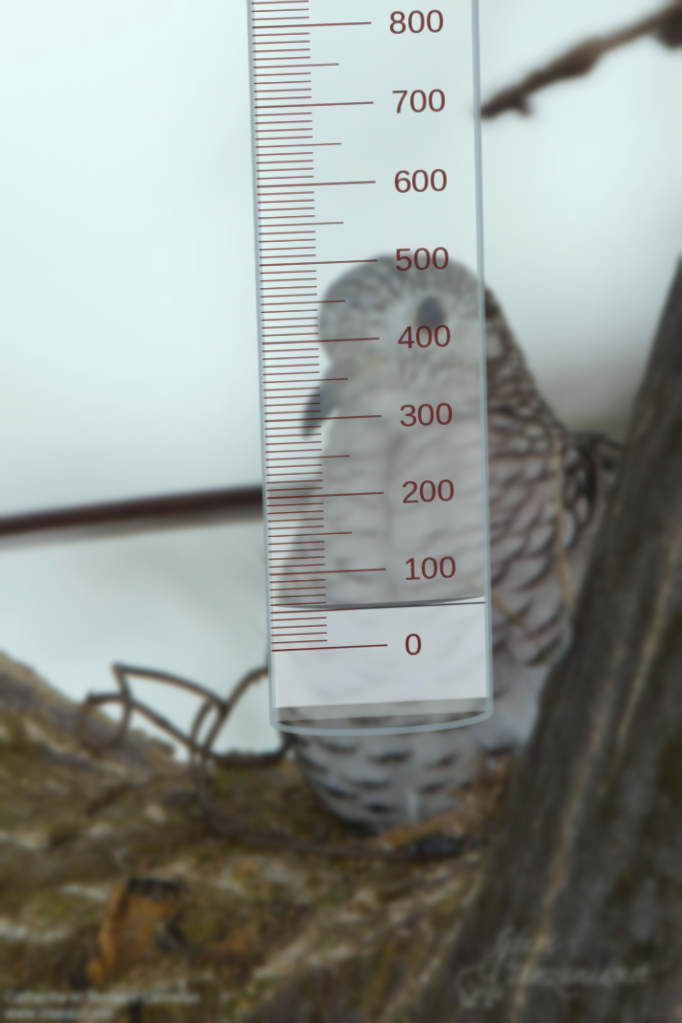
50
